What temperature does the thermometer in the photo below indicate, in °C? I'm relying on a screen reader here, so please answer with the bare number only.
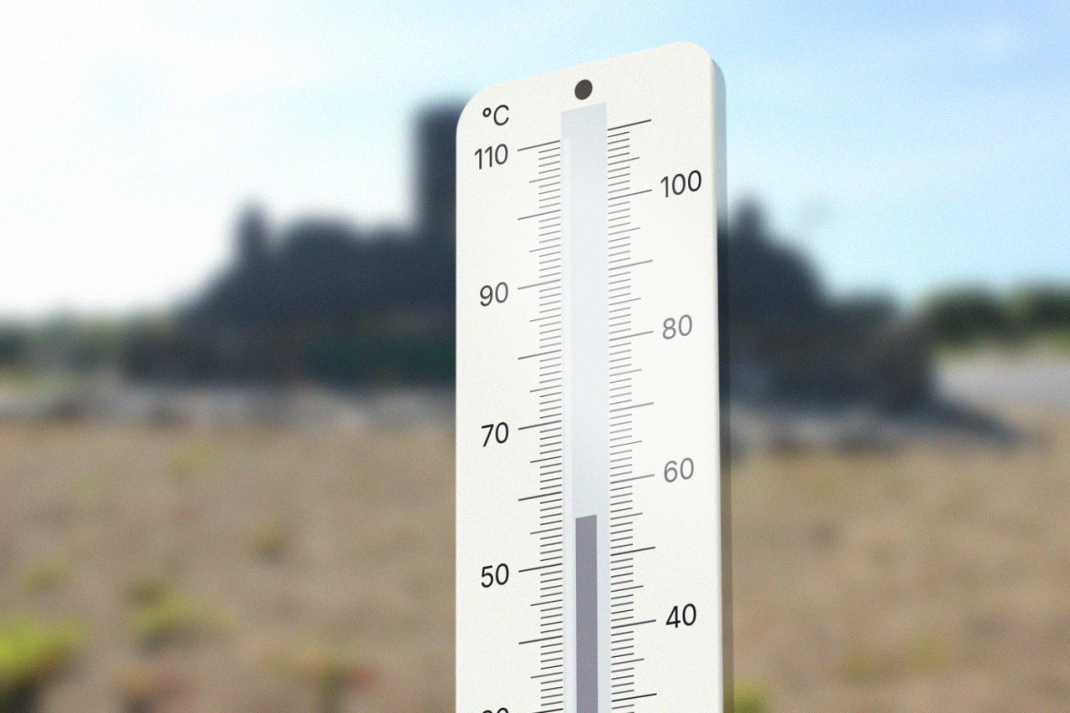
56
